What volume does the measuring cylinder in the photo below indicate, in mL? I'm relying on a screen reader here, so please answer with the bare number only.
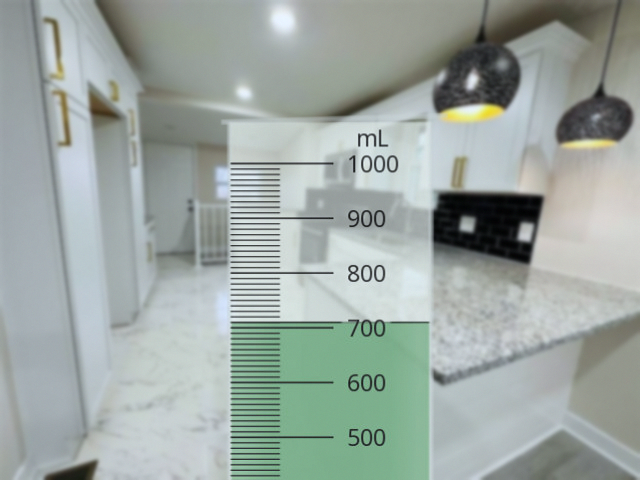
710
